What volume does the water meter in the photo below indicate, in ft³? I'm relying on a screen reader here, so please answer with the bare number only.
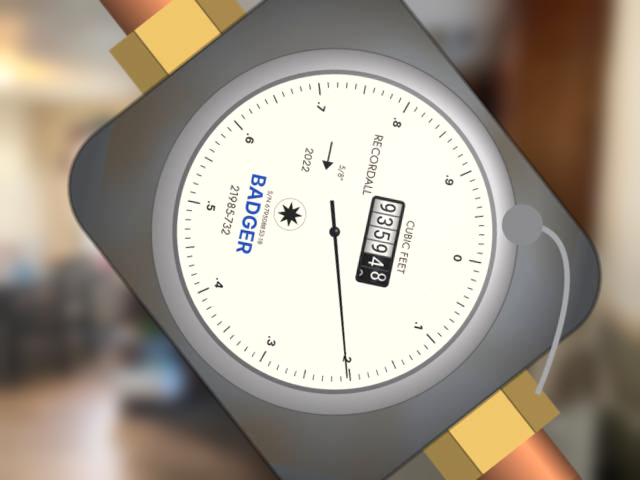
935948.20
